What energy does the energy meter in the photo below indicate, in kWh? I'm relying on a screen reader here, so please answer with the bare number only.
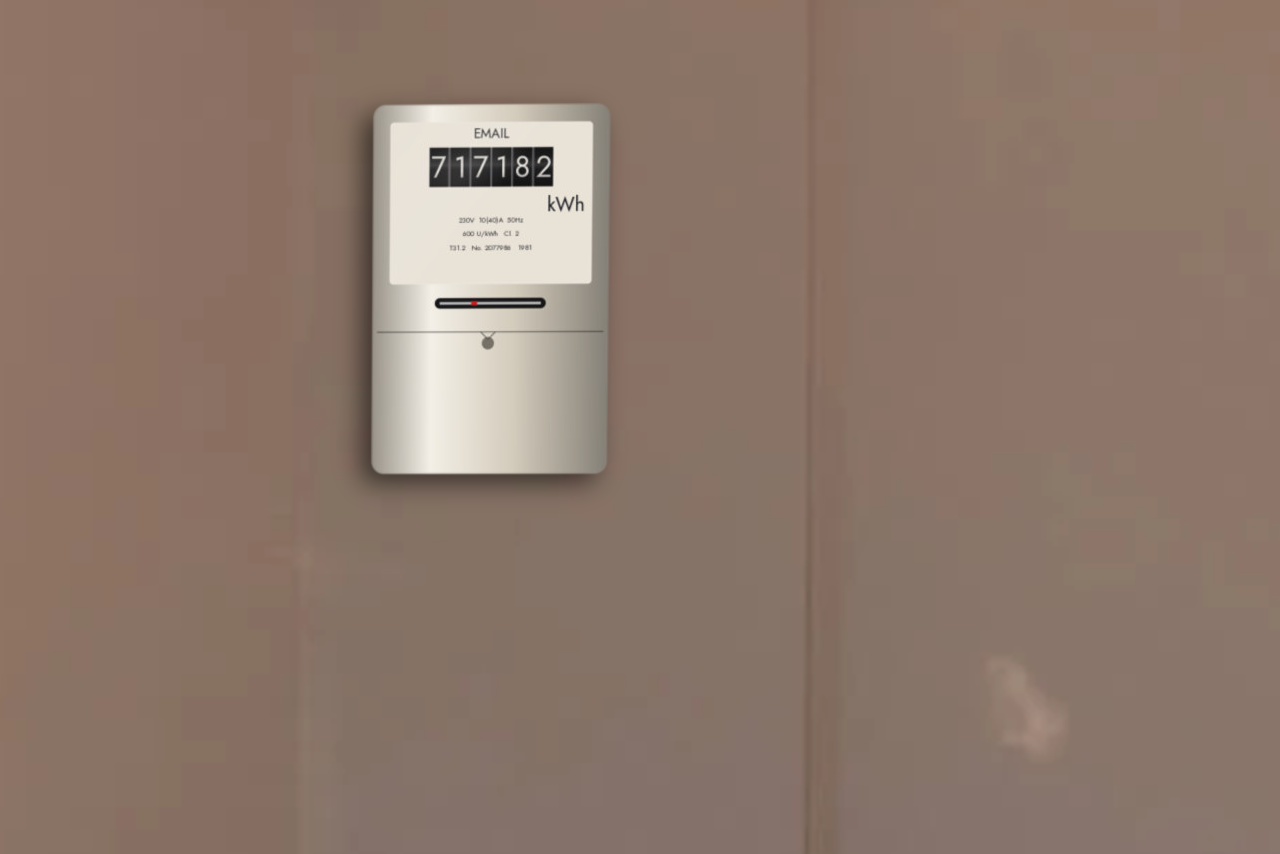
717182
